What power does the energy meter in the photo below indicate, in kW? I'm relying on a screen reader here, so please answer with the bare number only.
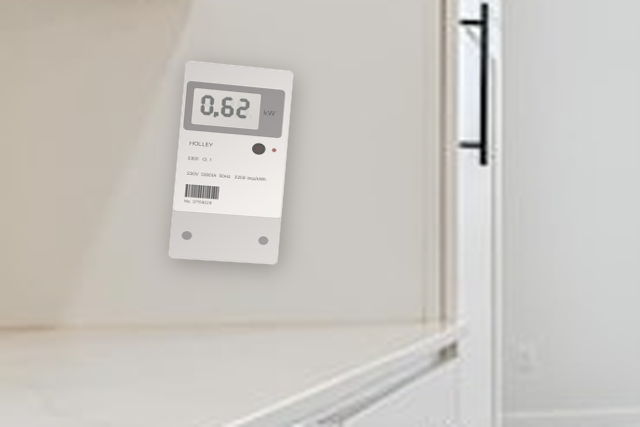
0.62
